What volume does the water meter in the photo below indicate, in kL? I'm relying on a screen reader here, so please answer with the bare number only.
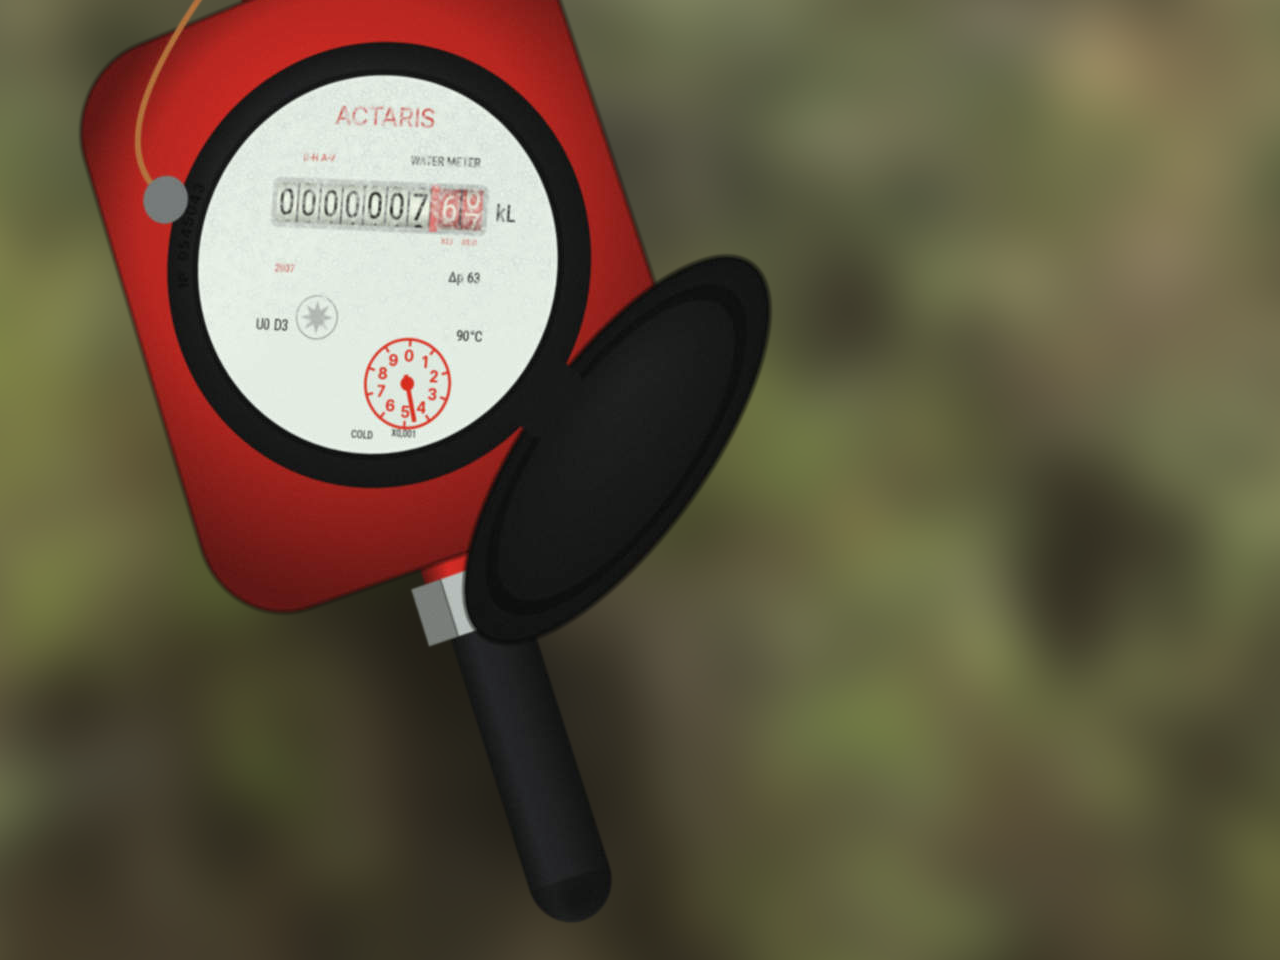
7.664
